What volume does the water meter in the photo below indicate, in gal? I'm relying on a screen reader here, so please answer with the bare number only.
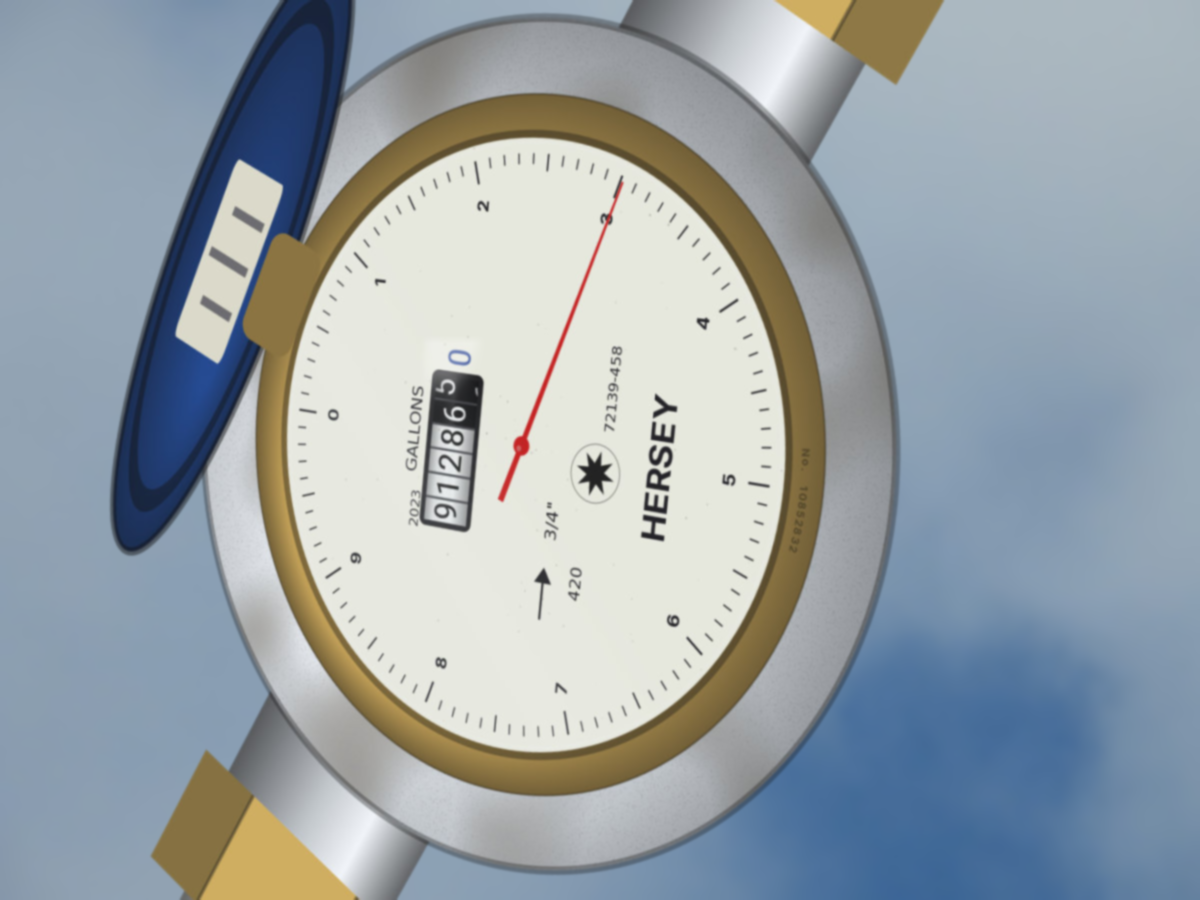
9128653.0
